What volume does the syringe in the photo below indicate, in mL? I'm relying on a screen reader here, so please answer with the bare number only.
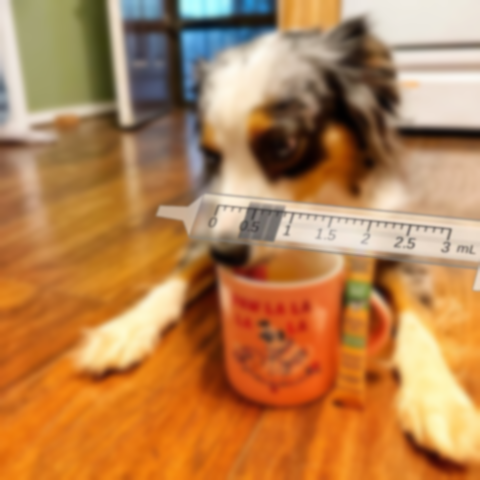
0.4
